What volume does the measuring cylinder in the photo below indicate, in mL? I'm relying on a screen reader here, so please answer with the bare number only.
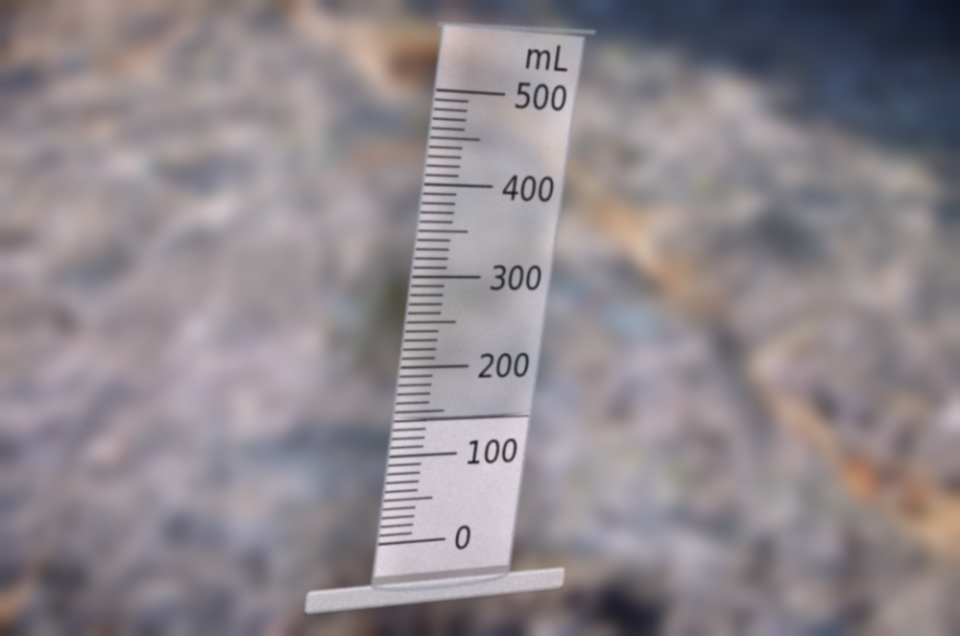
140
